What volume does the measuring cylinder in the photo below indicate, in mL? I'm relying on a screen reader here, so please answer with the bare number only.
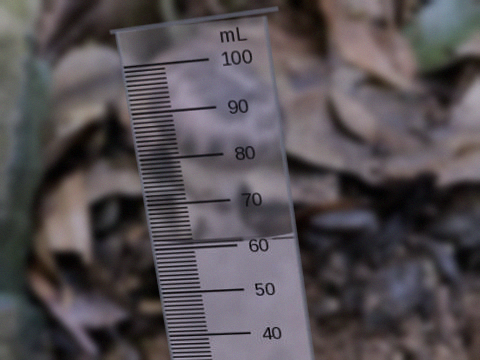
61
